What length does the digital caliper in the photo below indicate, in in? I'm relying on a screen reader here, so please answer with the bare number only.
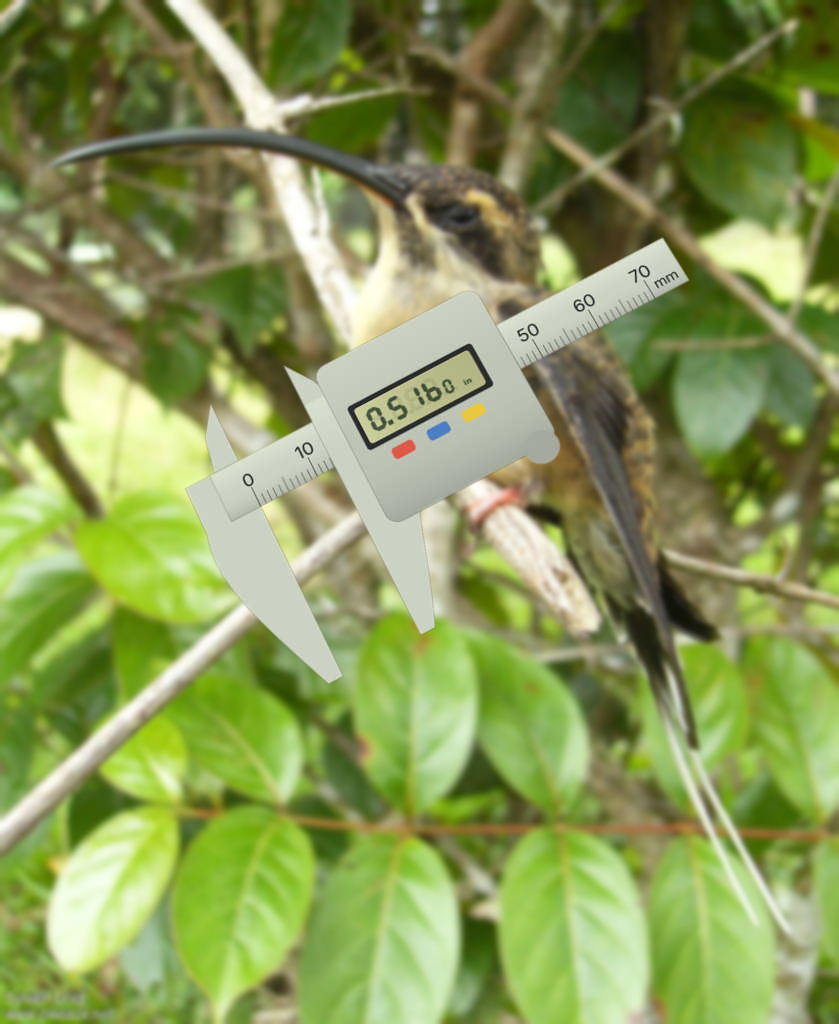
0.5160
